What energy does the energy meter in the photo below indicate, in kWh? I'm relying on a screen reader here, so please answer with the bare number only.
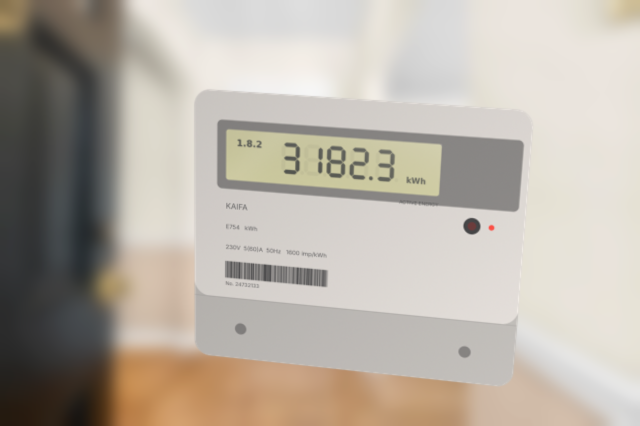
3182.3
